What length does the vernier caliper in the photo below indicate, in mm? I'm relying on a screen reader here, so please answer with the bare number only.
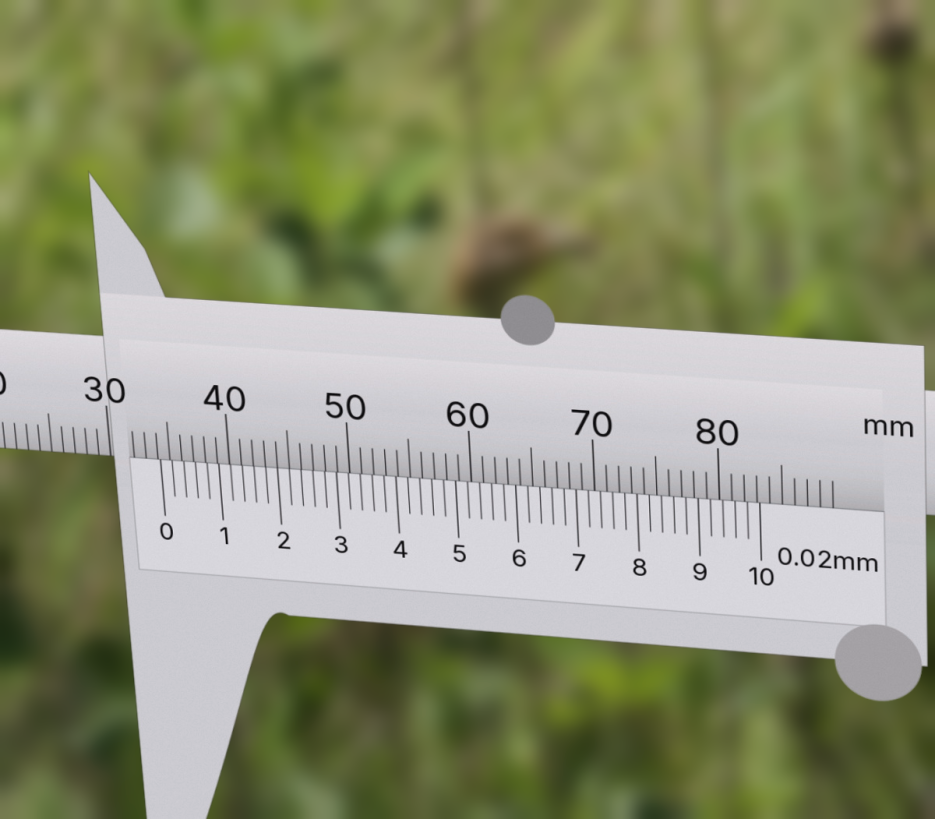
34.2
